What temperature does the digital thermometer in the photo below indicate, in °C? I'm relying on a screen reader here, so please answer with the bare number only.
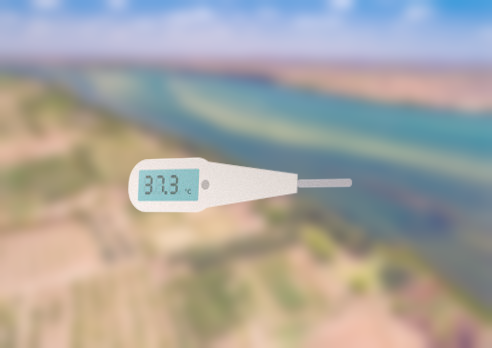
37.3
